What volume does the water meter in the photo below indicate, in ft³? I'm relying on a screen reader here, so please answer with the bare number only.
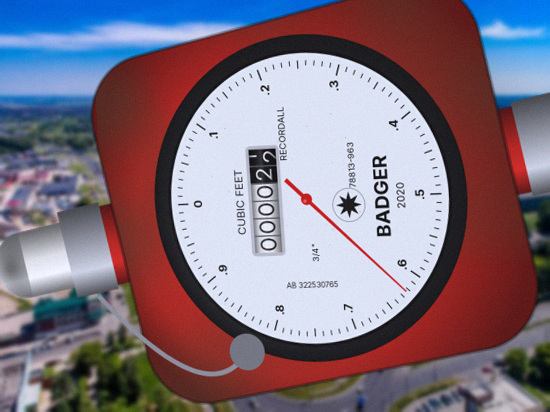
21.62
